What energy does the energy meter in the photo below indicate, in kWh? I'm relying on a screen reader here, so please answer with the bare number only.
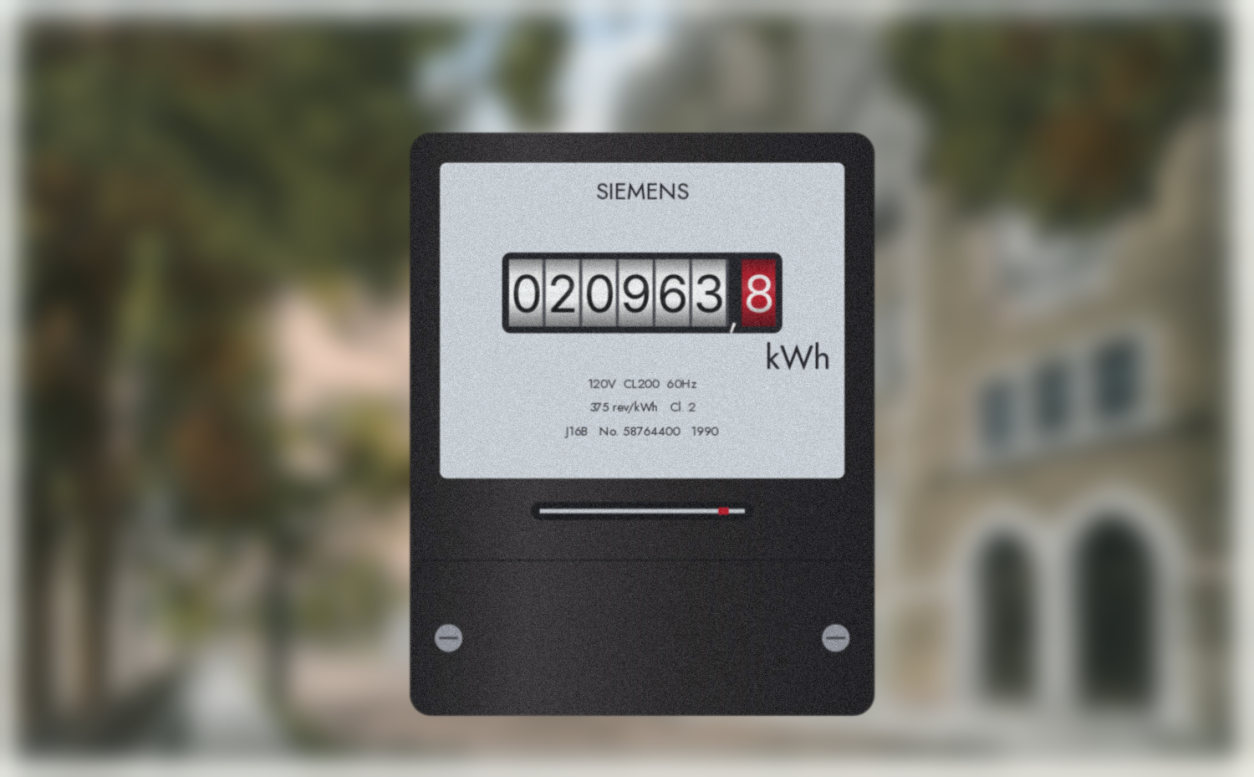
20963.8
